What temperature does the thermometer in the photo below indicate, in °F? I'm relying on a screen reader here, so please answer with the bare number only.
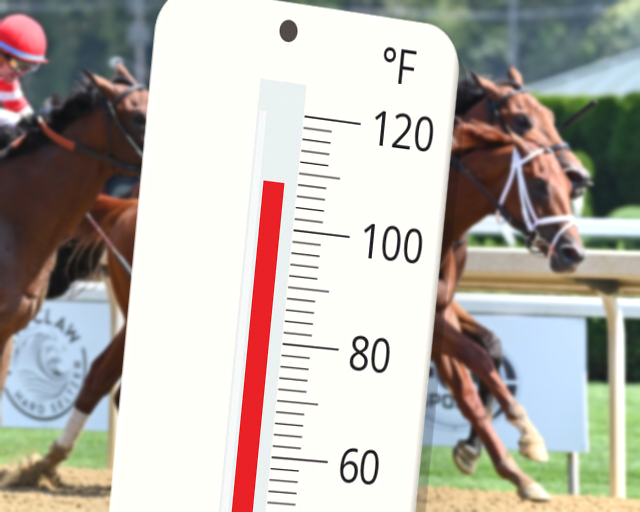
108
